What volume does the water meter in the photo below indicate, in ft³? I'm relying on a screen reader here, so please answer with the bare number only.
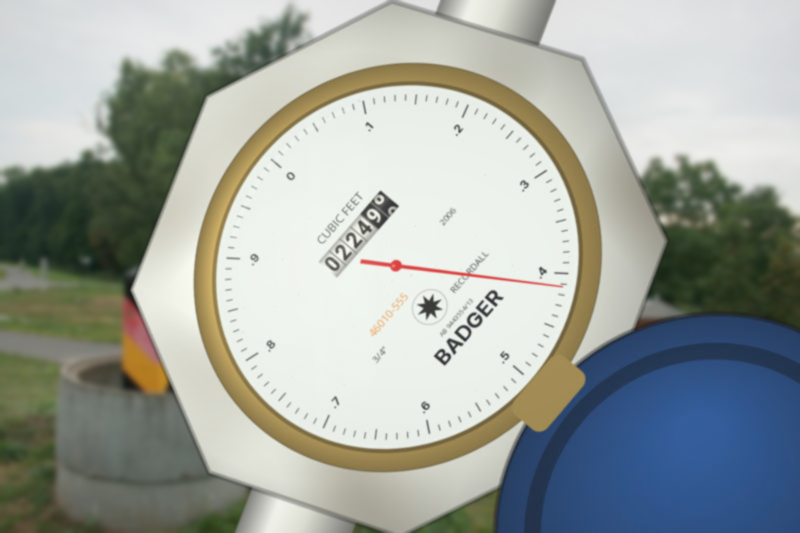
22498.41
